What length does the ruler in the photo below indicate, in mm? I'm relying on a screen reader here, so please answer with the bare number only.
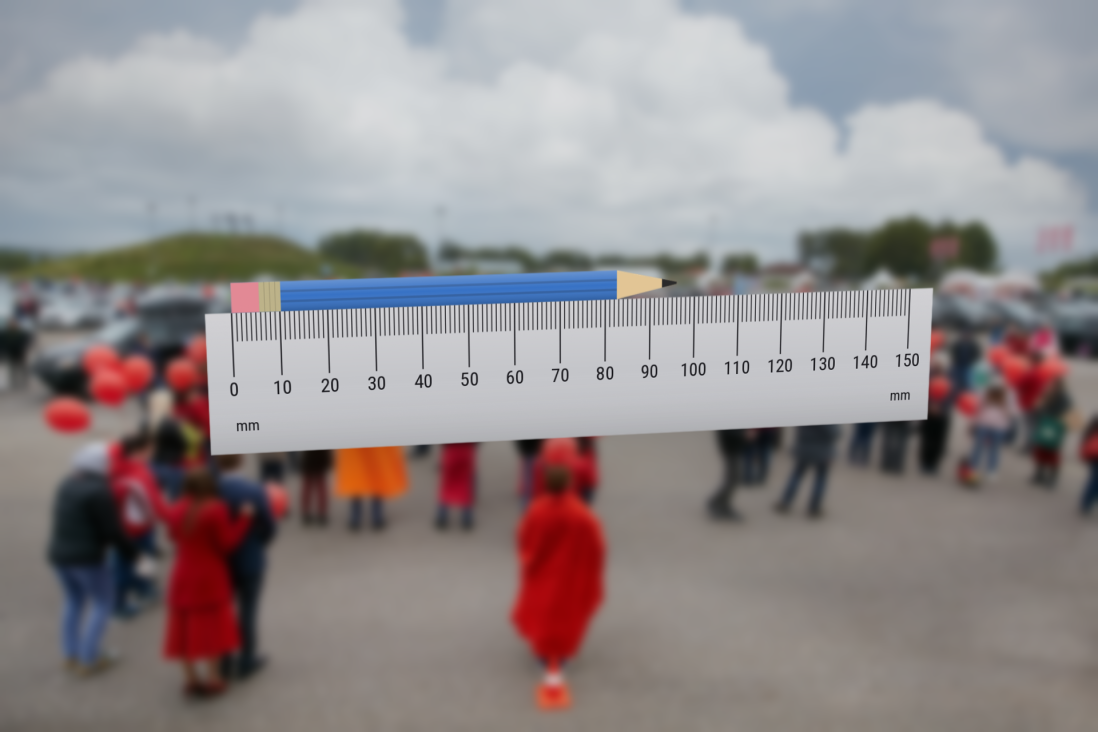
96
